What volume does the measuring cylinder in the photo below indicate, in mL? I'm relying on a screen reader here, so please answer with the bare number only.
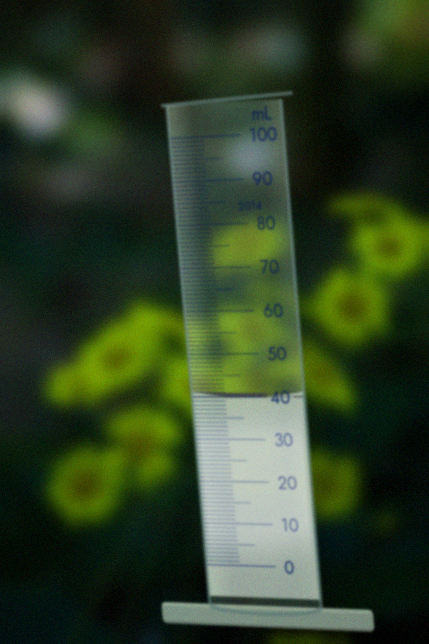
40
